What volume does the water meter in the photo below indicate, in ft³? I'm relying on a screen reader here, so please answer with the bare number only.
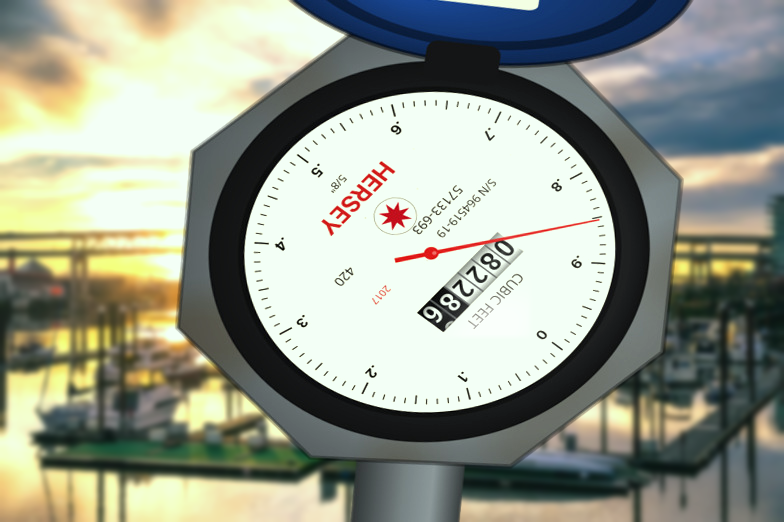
82285.85
